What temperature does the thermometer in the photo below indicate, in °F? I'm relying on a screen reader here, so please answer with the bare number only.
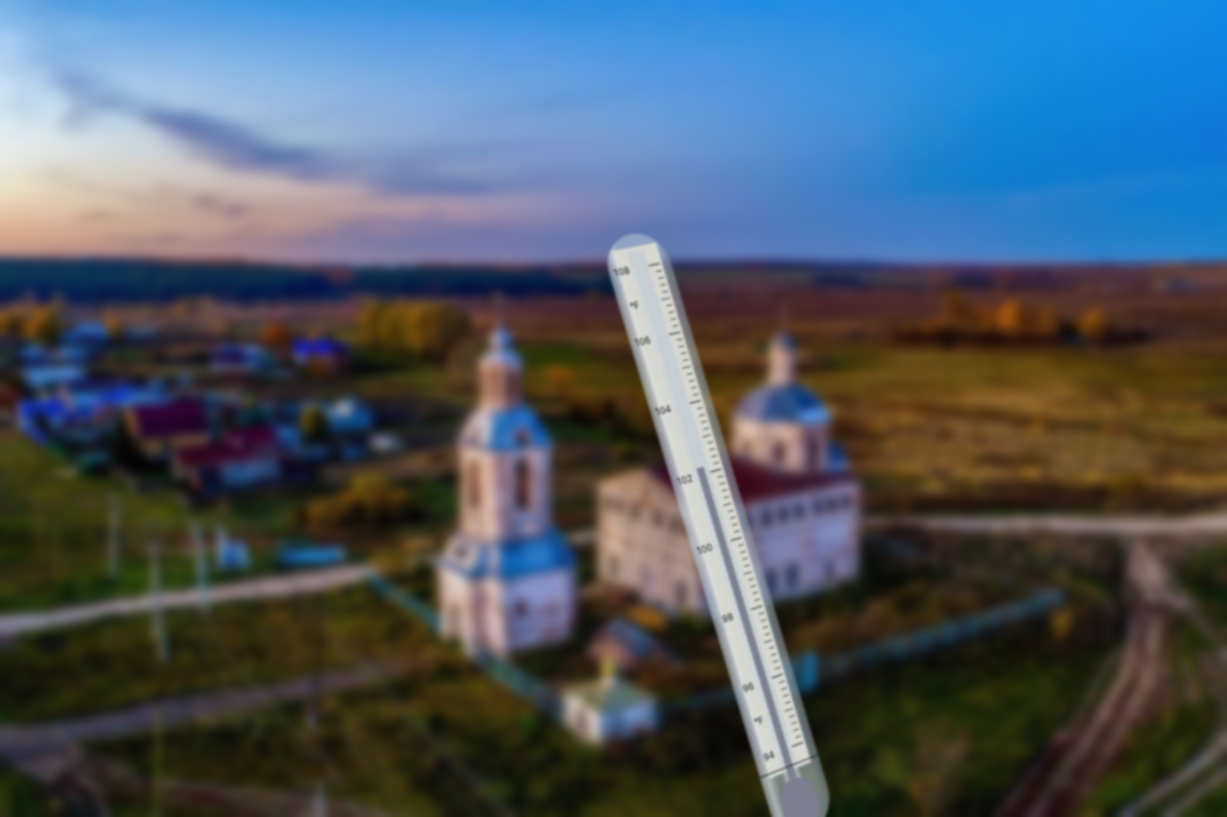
102.2
